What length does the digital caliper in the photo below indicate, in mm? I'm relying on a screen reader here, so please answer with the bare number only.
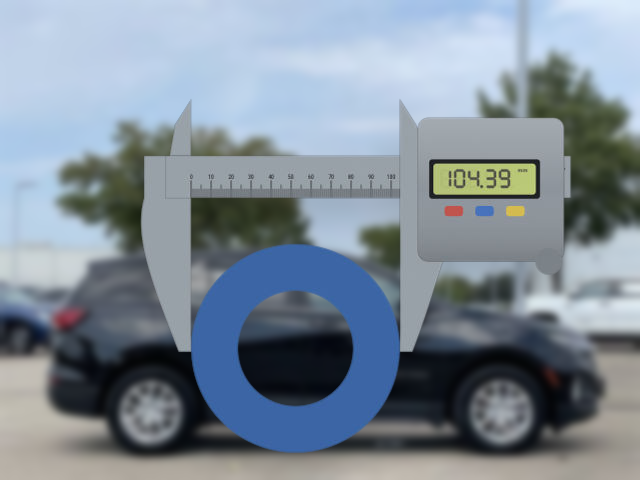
104.39
